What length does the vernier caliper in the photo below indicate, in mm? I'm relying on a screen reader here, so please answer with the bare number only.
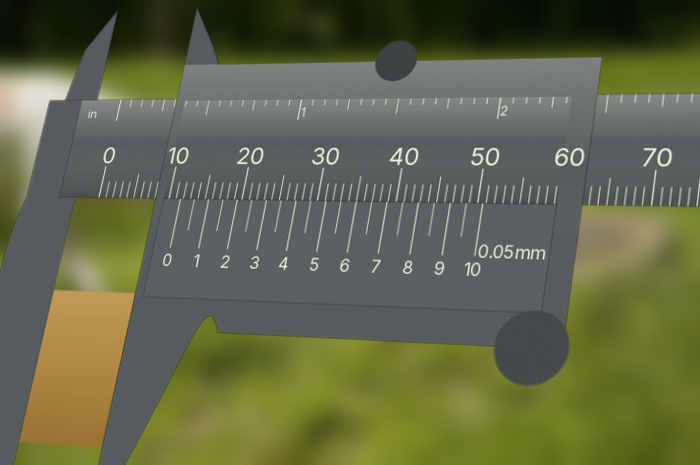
11.6
